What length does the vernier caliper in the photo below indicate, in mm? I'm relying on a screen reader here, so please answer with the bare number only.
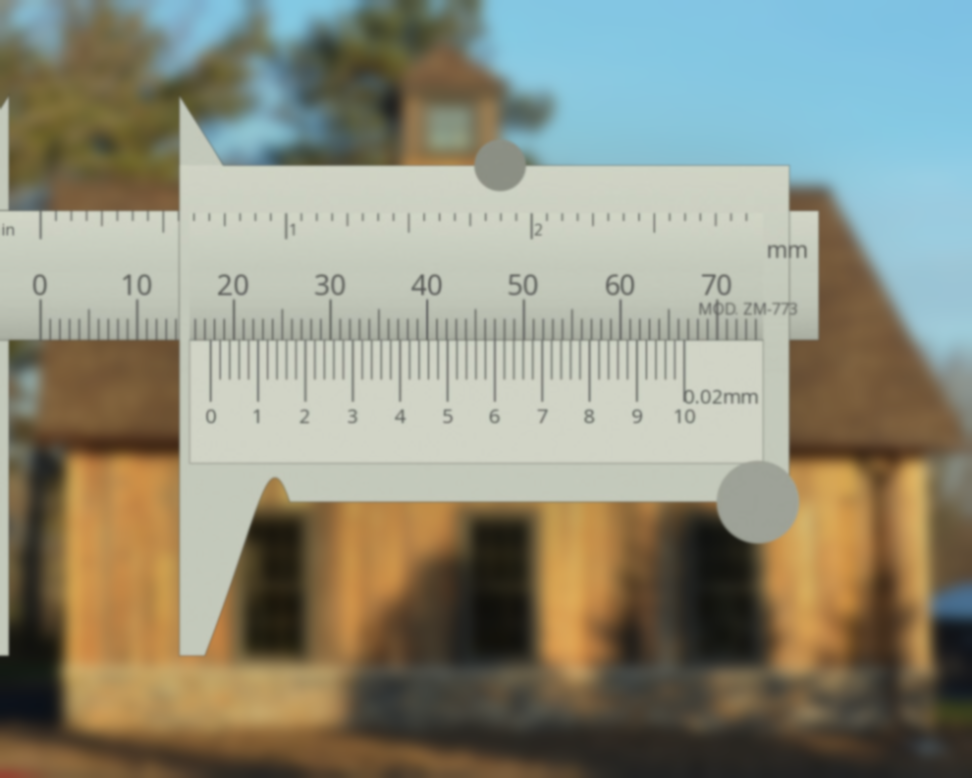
17.6
